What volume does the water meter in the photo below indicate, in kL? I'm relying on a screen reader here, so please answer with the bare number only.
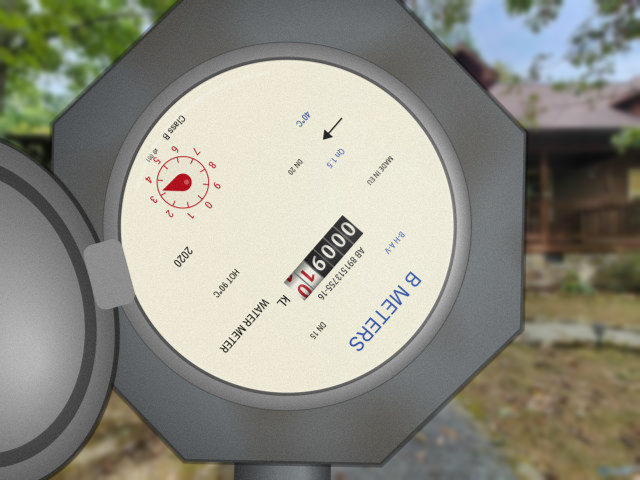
9.103
